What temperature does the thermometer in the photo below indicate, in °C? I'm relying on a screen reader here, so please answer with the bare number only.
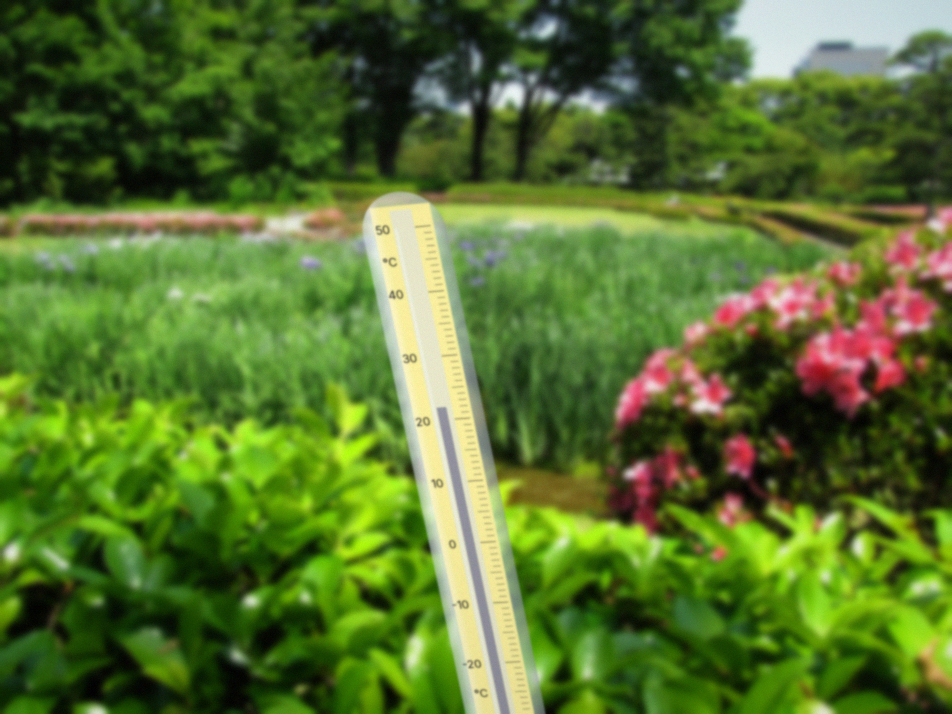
22
